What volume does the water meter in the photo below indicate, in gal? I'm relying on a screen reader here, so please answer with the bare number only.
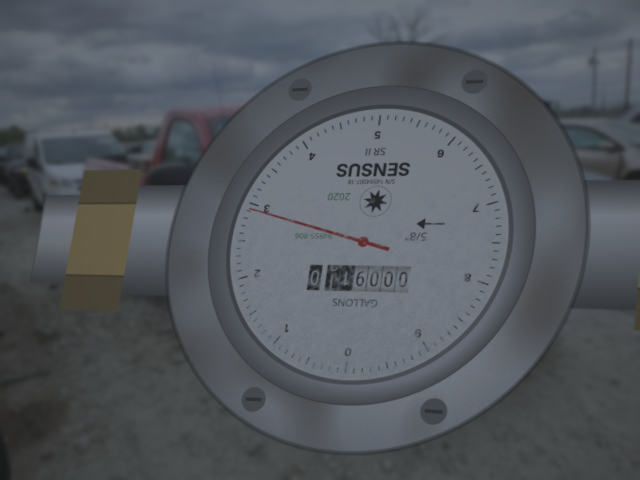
9112.9
